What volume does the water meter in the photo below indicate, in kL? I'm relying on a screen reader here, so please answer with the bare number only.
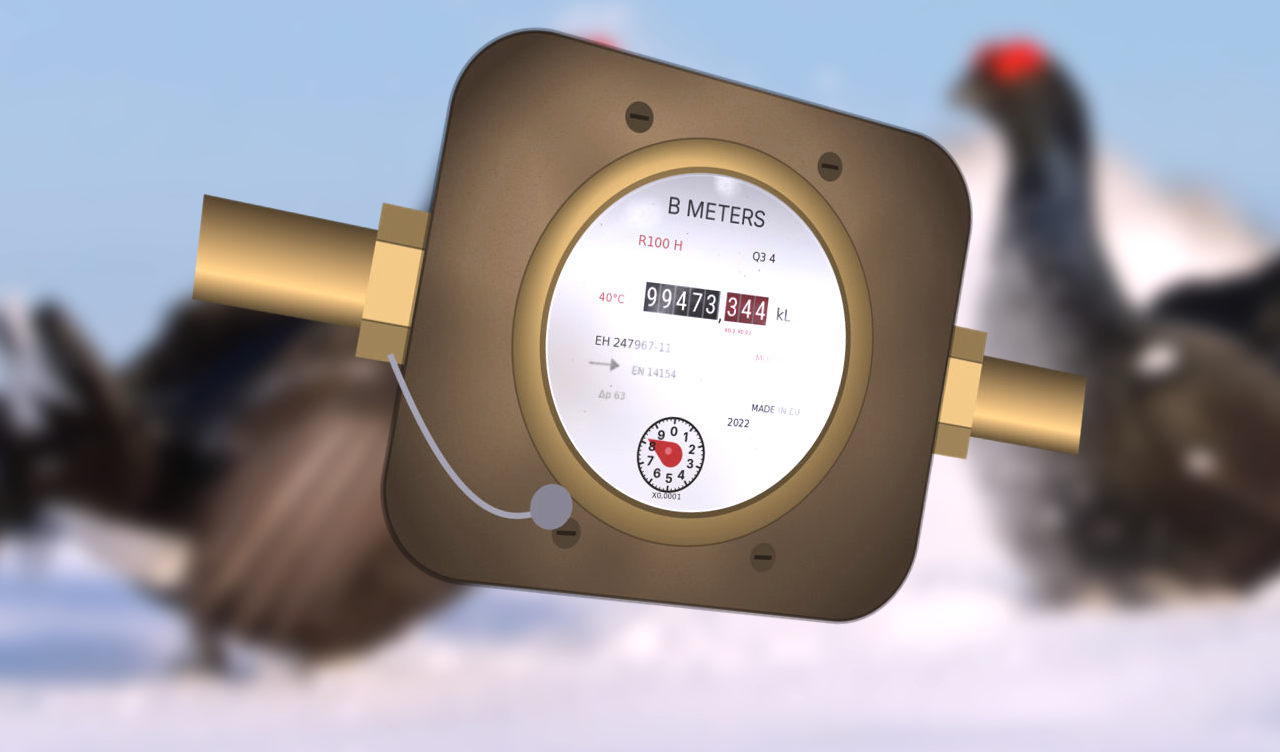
99473.3448
